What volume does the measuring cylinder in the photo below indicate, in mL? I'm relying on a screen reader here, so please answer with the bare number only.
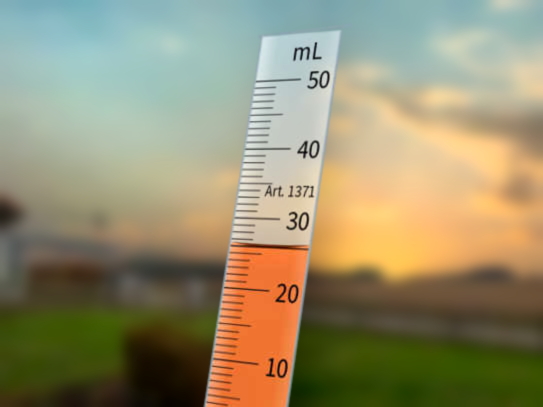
26
